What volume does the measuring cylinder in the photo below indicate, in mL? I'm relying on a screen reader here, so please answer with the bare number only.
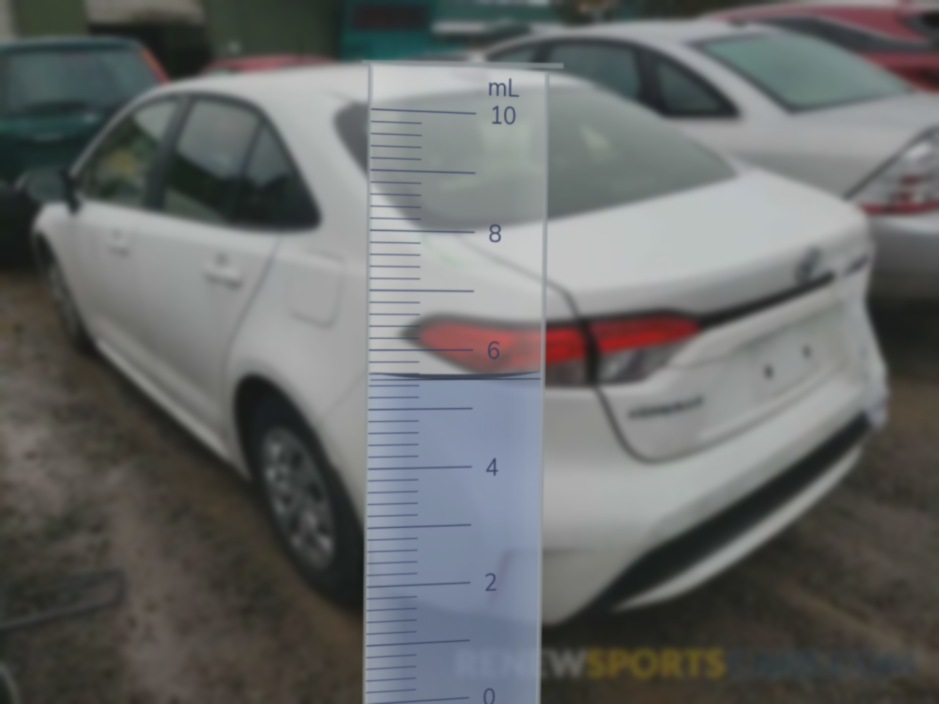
5.5
